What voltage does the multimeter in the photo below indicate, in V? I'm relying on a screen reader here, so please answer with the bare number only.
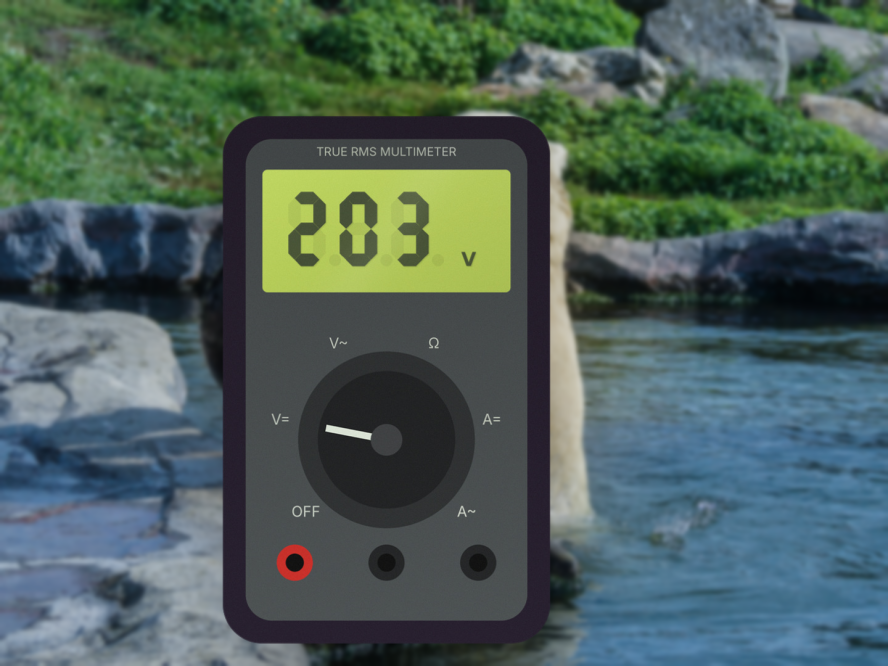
203
